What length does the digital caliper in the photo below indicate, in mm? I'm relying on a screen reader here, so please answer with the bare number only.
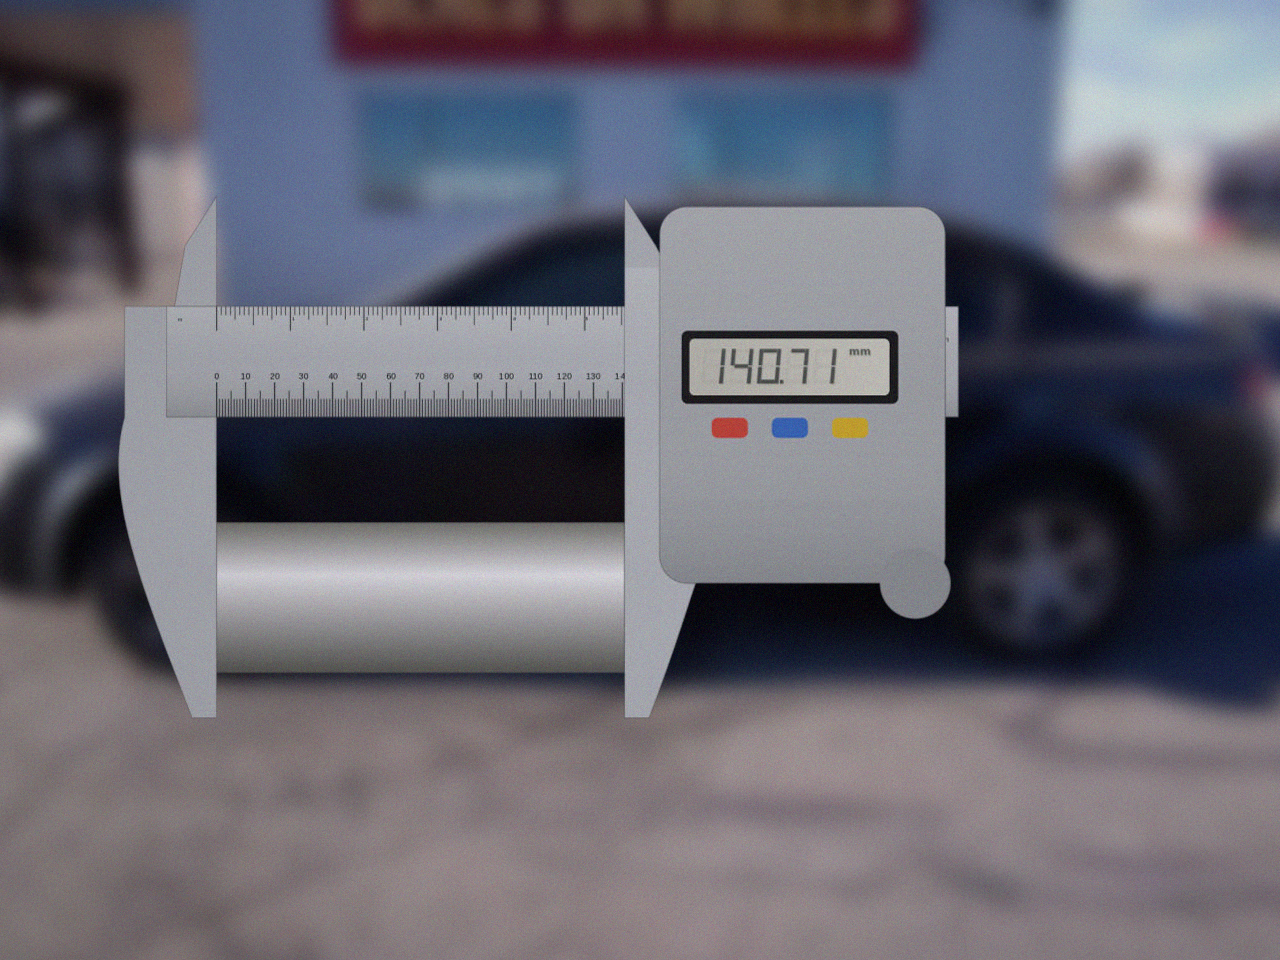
140.71
